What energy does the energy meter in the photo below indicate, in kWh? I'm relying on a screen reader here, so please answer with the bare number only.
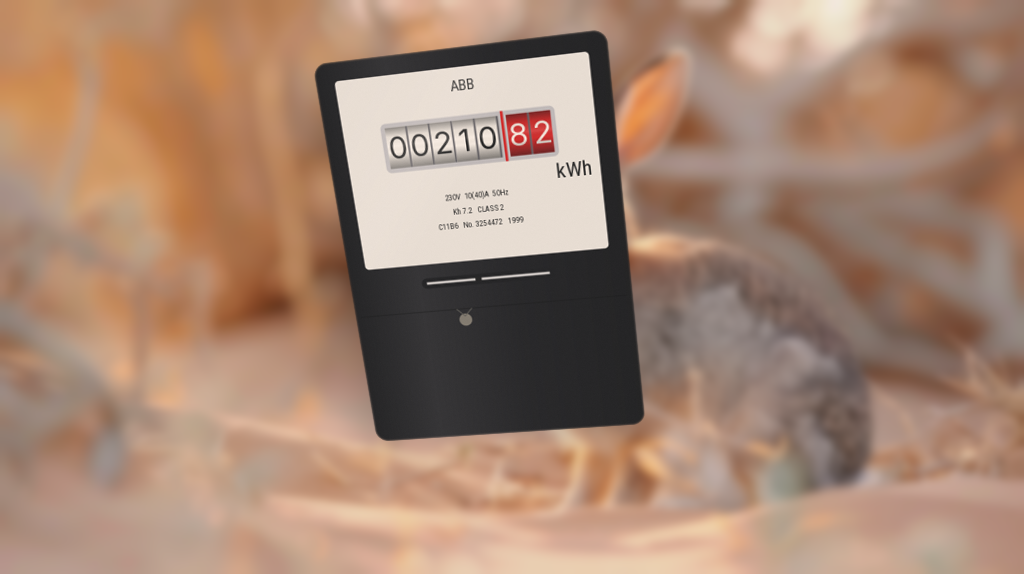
210.82
